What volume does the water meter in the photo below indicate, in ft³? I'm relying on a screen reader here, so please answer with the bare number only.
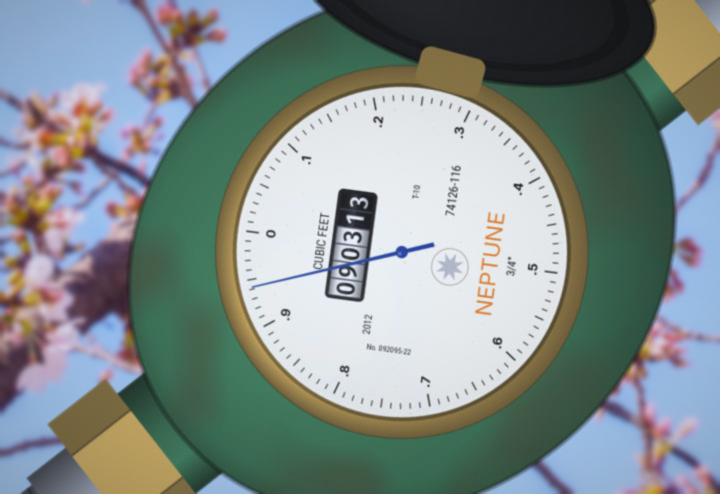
90312.94
